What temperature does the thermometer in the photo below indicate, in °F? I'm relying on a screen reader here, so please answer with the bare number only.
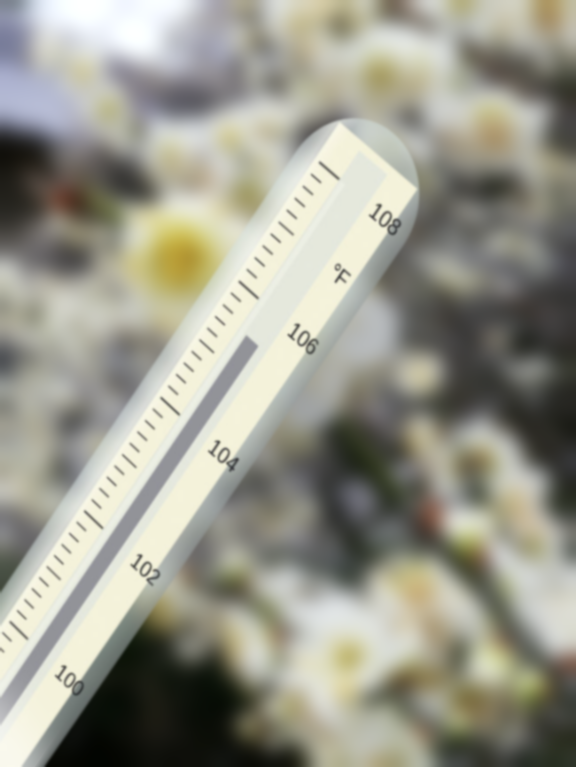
105.5
